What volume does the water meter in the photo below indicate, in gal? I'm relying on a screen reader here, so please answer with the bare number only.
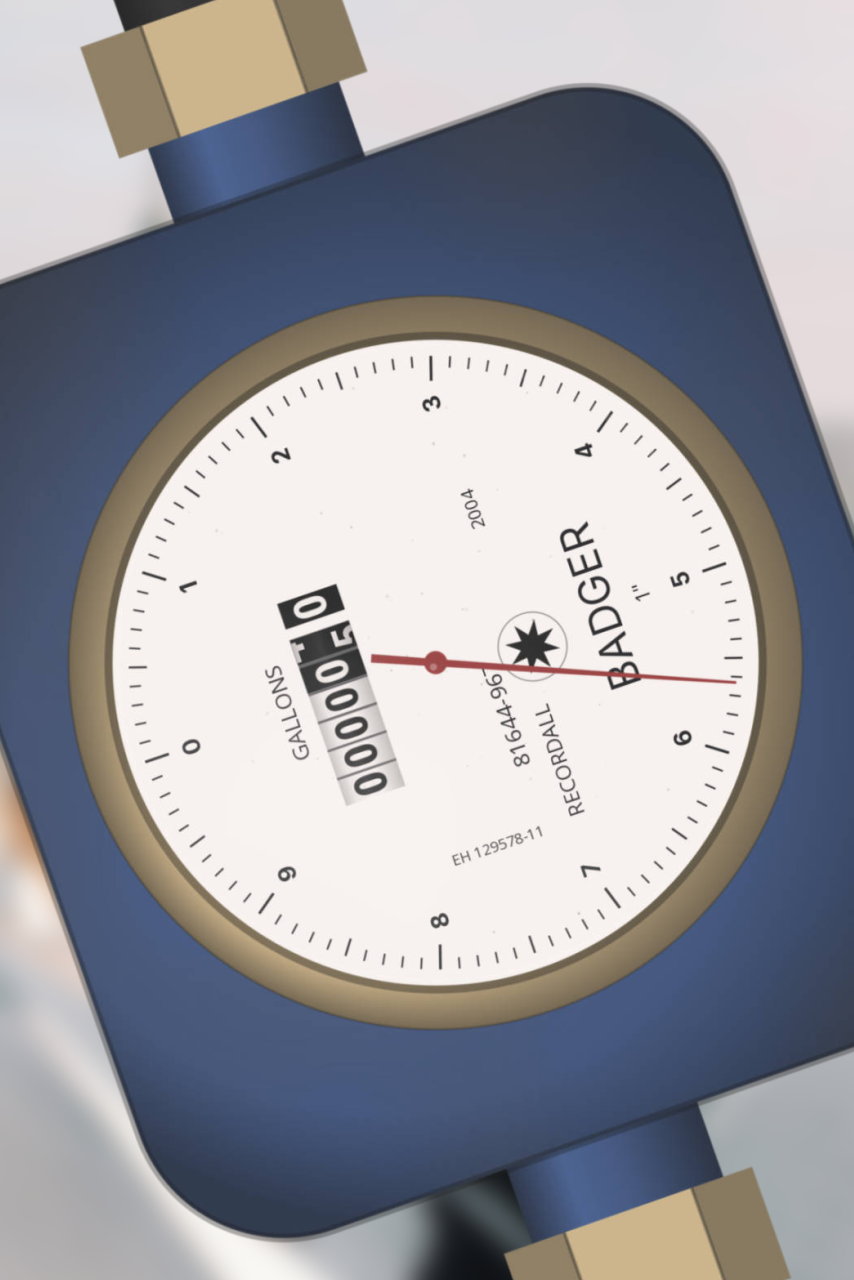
45.6
